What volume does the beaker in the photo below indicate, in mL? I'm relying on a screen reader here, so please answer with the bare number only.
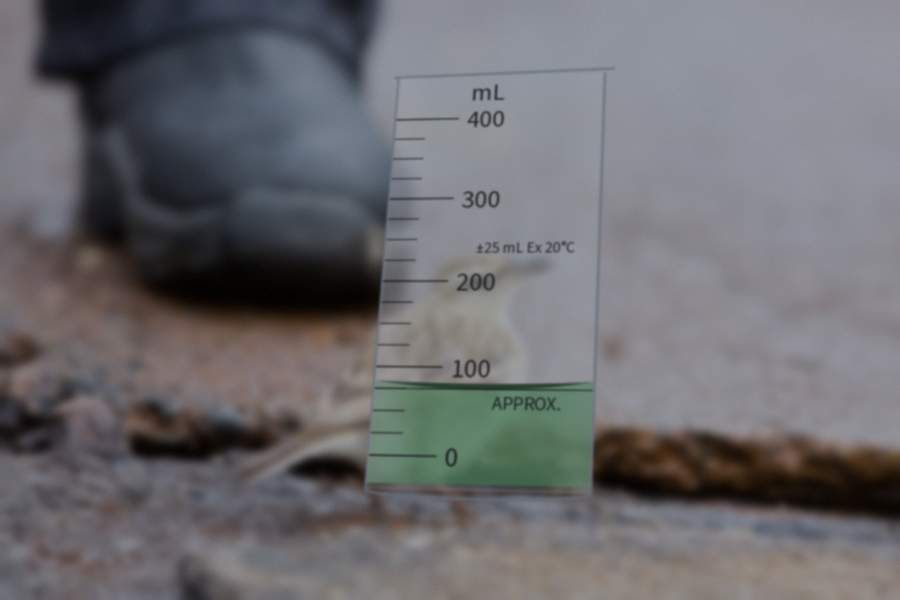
75
